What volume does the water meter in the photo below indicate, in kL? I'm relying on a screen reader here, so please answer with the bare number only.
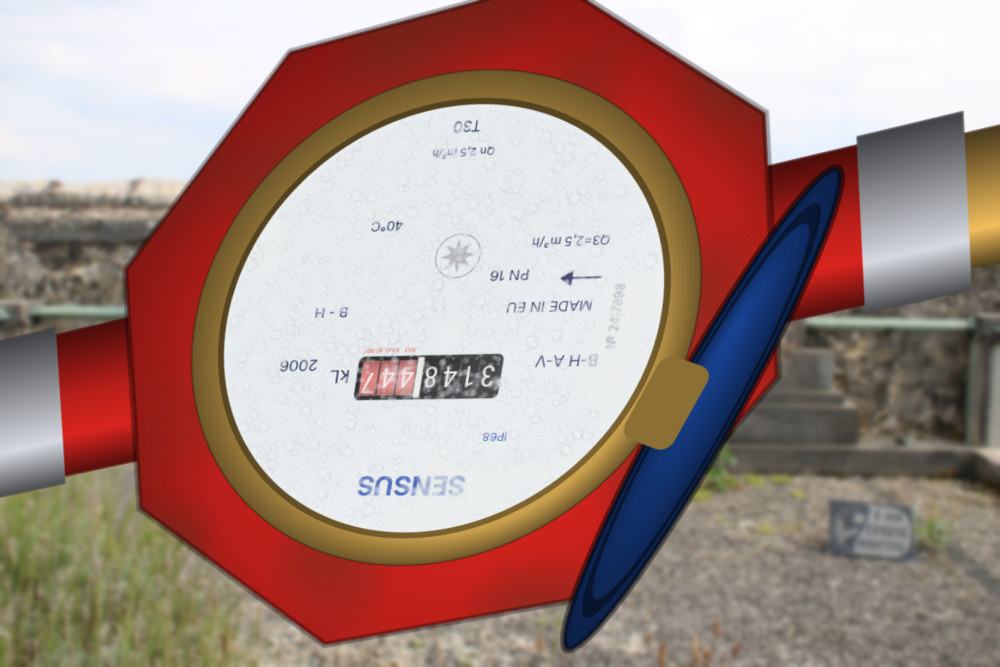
3148.447
